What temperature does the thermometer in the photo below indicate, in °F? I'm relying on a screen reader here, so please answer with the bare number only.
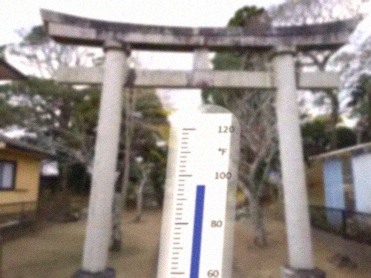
96
